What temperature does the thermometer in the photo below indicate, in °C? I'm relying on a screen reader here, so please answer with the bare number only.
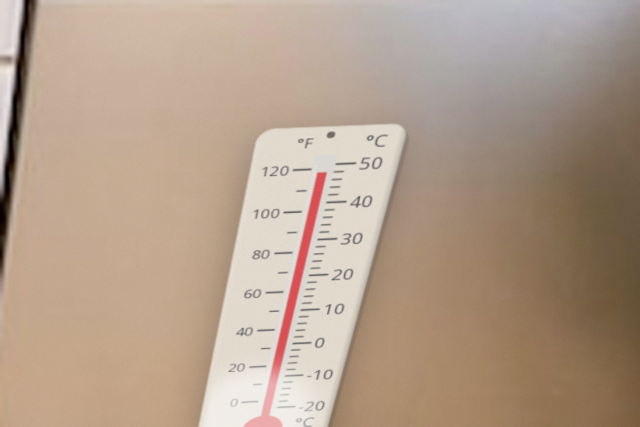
48
